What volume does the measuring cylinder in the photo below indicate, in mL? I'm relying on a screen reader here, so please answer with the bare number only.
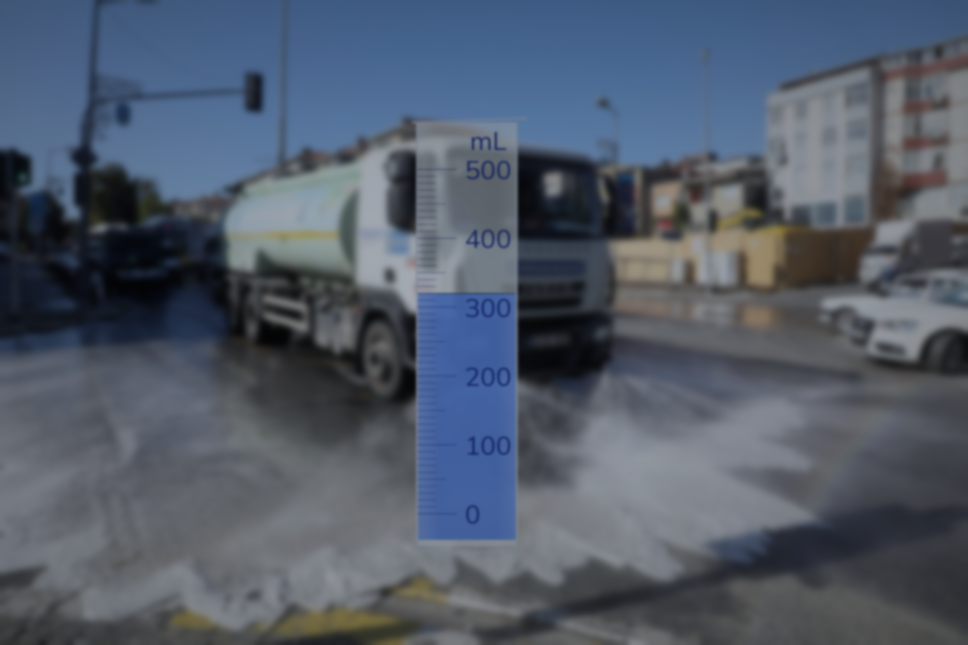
320
